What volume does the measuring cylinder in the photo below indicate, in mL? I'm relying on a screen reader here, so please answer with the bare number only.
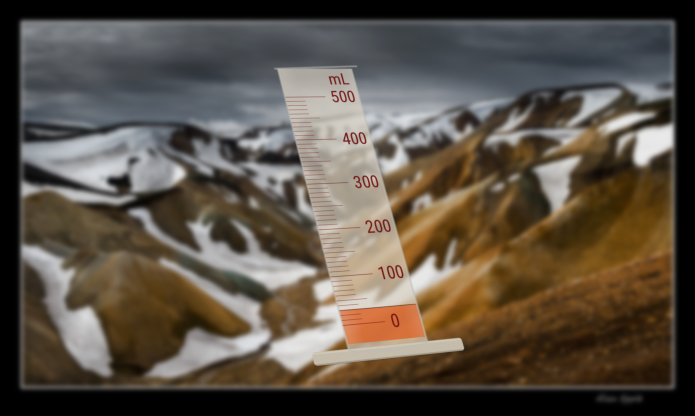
30
